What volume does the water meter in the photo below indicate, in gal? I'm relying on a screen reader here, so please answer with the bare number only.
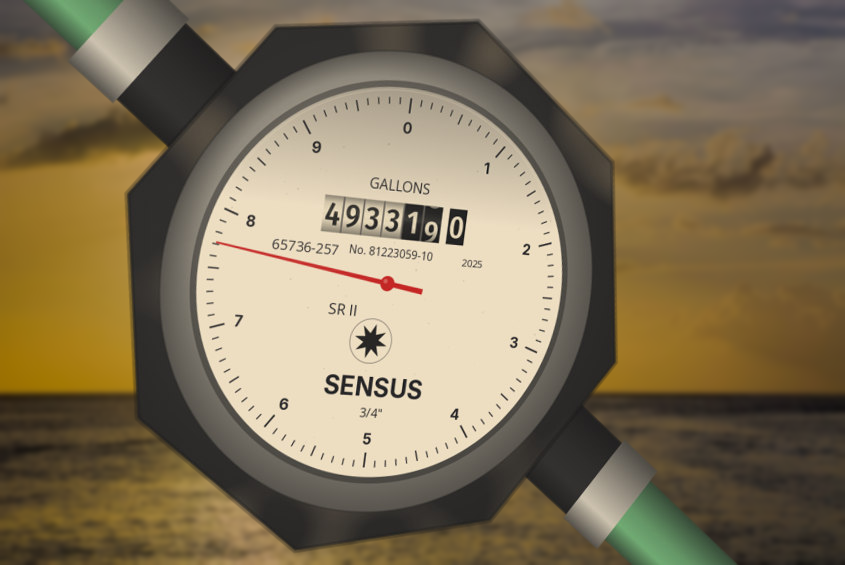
4933187.7
